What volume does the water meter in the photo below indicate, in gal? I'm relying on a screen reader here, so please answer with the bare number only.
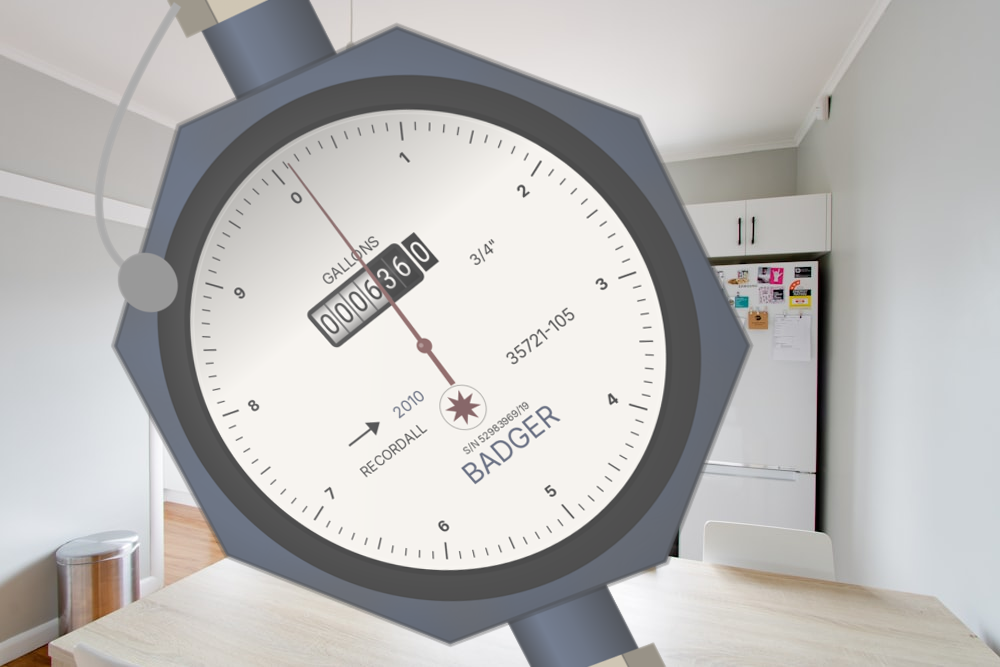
6360.1
